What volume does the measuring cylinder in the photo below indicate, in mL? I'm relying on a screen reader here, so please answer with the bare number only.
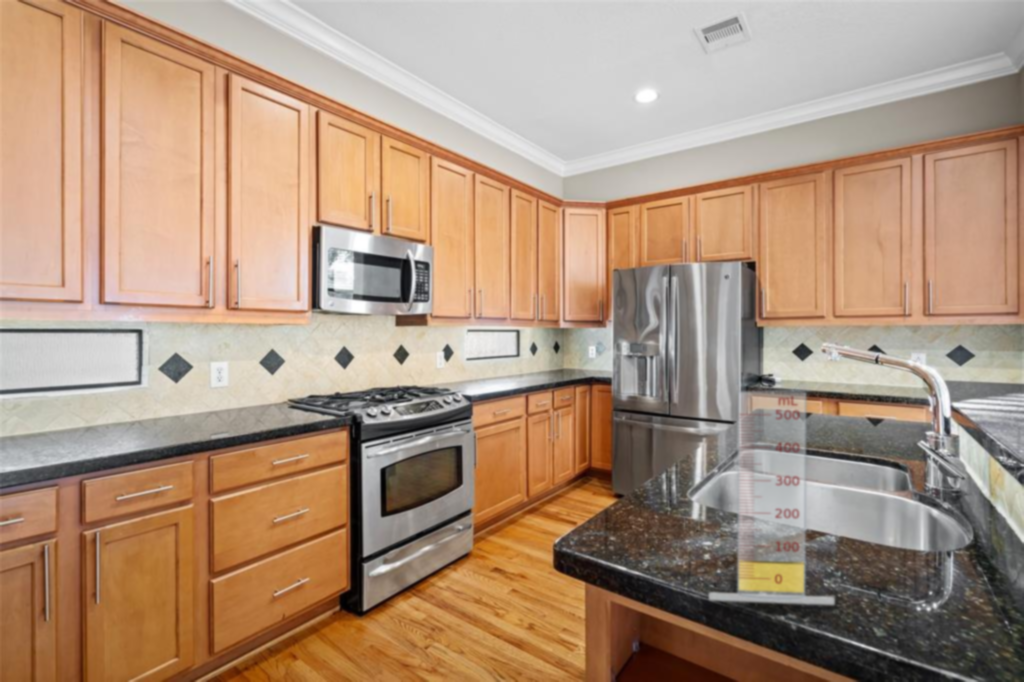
50
